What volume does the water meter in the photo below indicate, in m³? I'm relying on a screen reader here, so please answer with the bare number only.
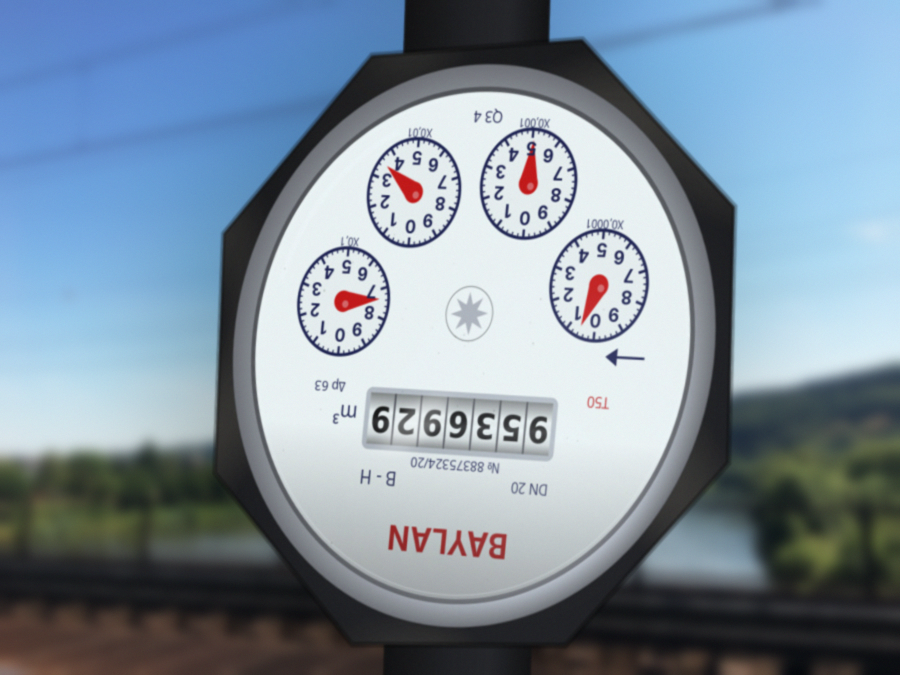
9536929.7350
